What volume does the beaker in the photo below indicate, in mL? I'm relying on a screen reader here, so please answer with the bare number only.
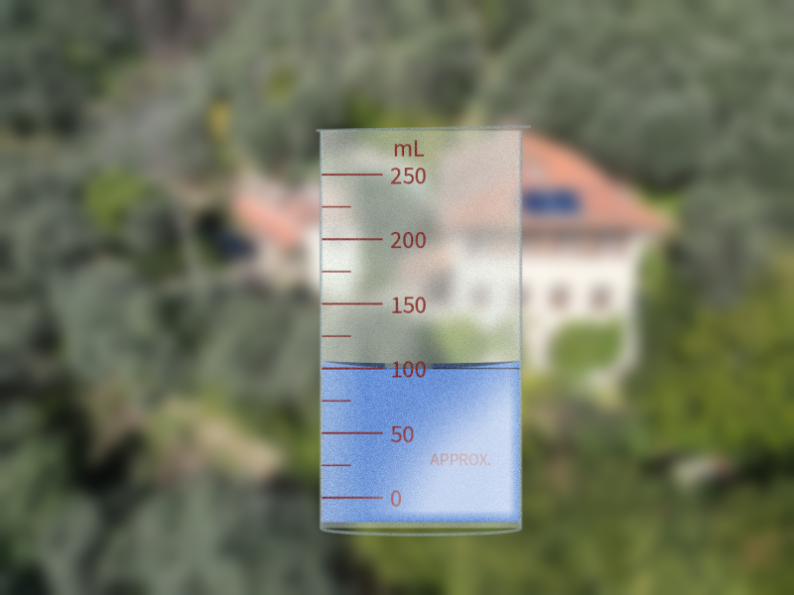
100
